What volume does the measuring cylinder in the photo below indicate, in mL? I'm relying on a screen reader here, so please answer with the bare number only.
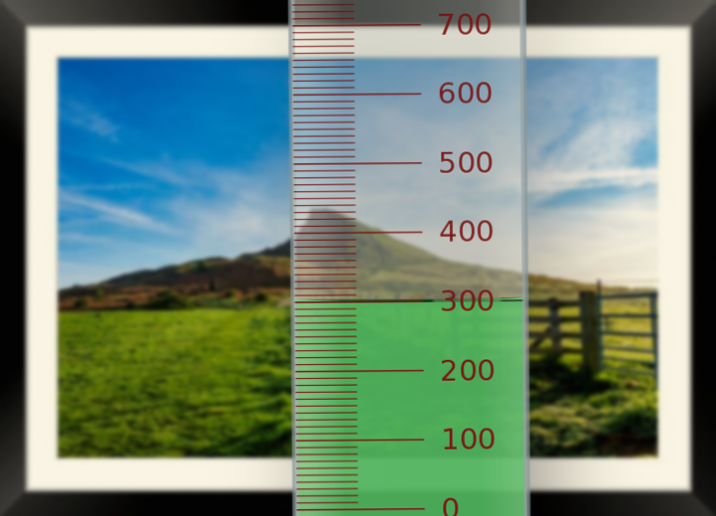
300
